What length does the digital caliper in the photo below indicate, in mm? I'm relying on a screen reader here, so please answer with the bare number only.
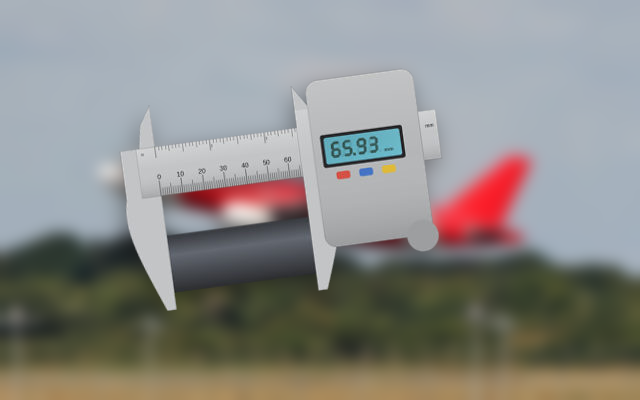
65.93
